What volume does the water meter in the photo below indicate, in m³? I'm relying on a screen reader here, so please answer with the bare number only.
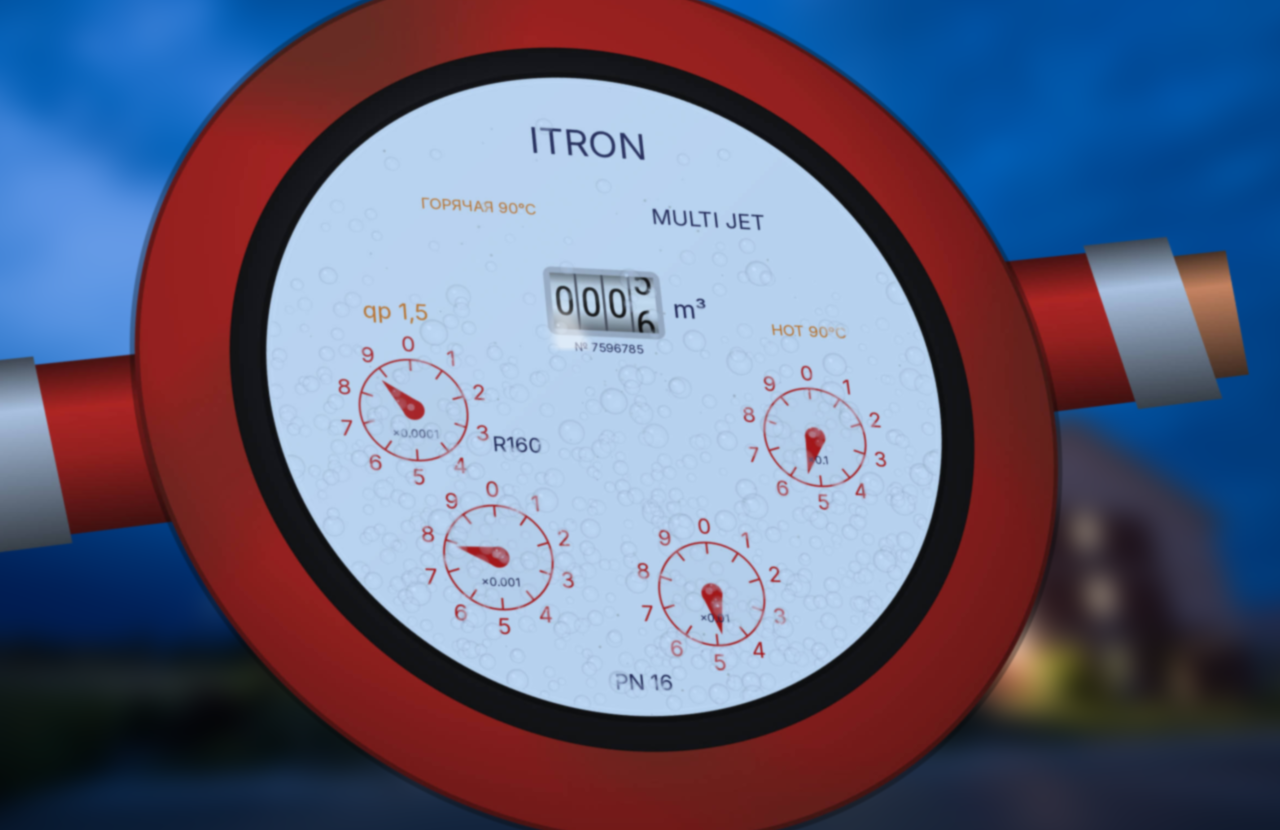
5.5478
